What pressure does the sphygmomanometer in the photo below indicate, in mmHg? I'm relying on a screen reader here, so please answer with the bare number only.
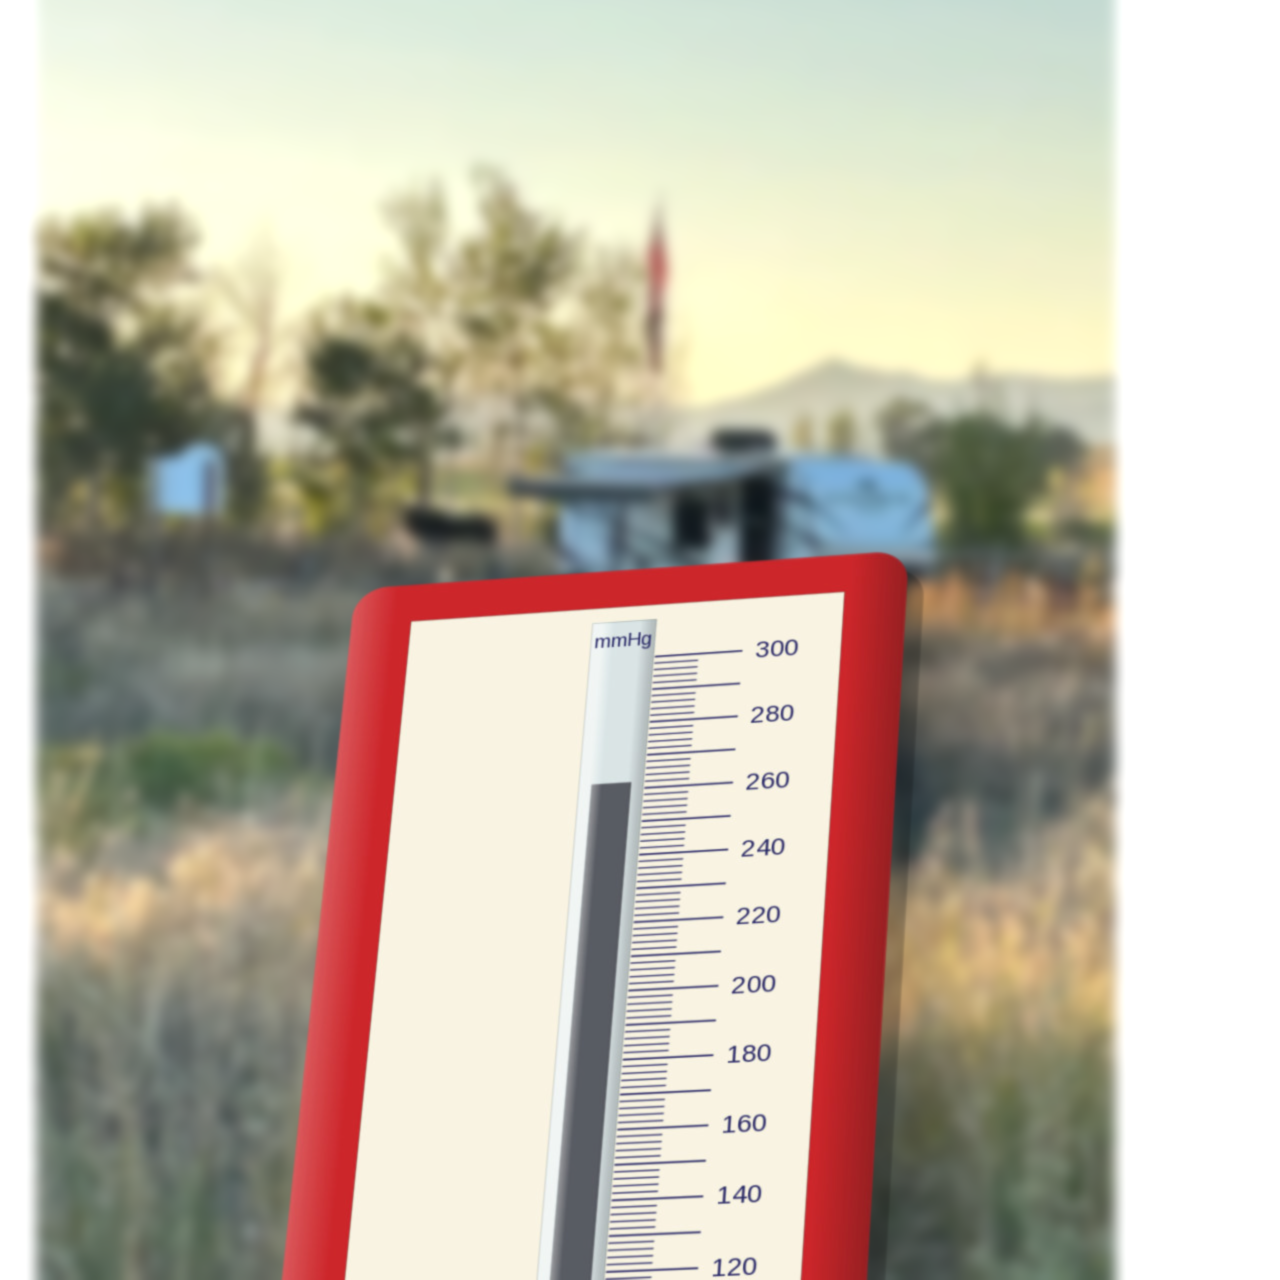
262
